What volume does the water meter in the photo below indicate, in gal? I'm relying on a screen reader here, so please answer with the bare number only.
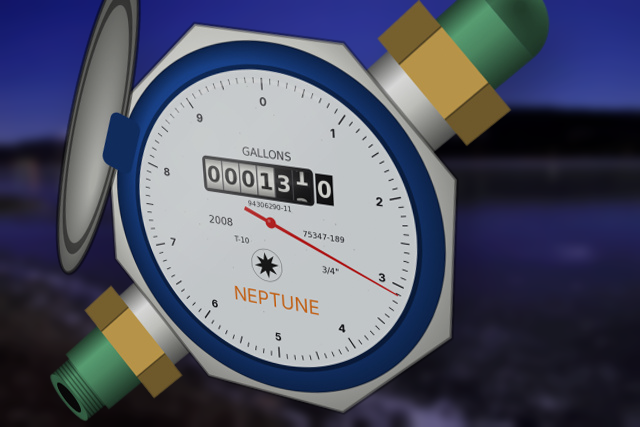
1313.1
